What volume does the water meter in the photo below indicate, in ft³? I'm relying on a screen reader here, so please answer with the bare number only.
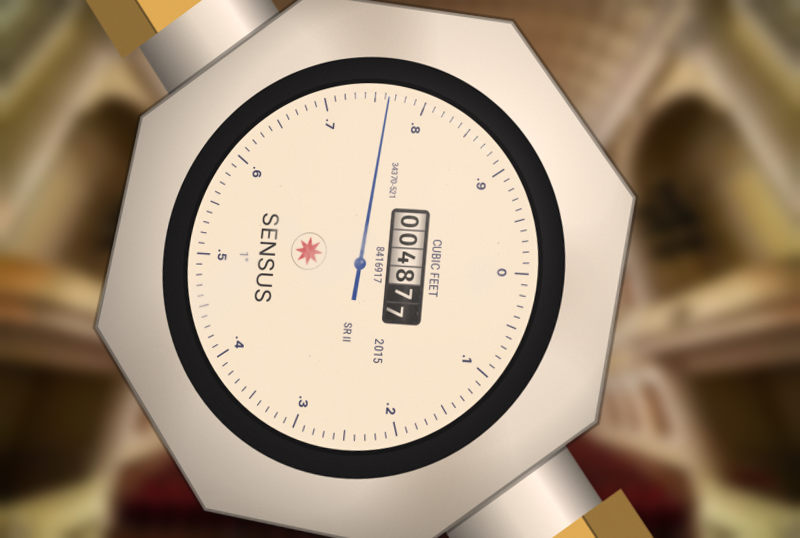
4876.76
